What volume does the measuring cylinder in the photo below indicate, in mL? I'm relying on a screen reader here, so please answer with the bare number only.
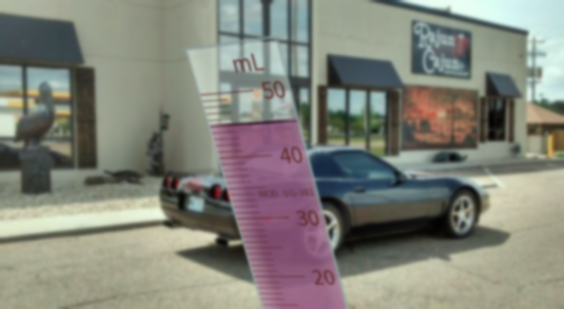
45
